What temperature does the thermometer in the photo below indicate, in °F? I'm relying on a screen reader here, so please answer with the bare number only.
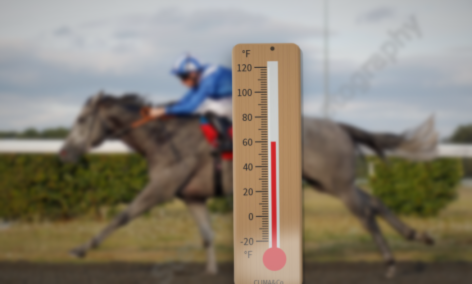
60
